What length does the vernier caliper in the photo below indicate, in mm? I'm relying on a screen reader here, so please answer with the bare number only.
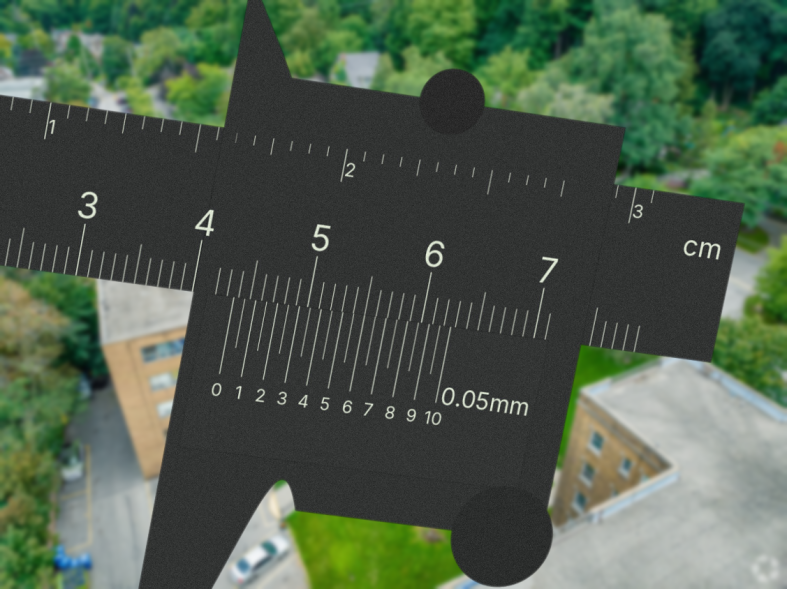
43.6
